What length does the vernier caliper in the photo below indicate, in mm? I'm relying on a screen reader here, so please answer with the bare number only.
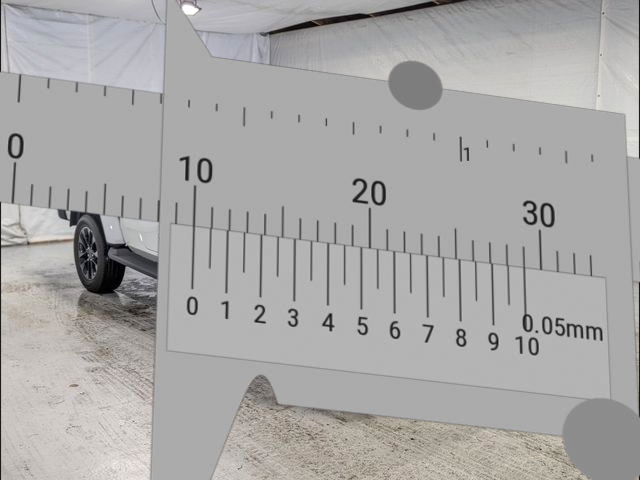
10.0
